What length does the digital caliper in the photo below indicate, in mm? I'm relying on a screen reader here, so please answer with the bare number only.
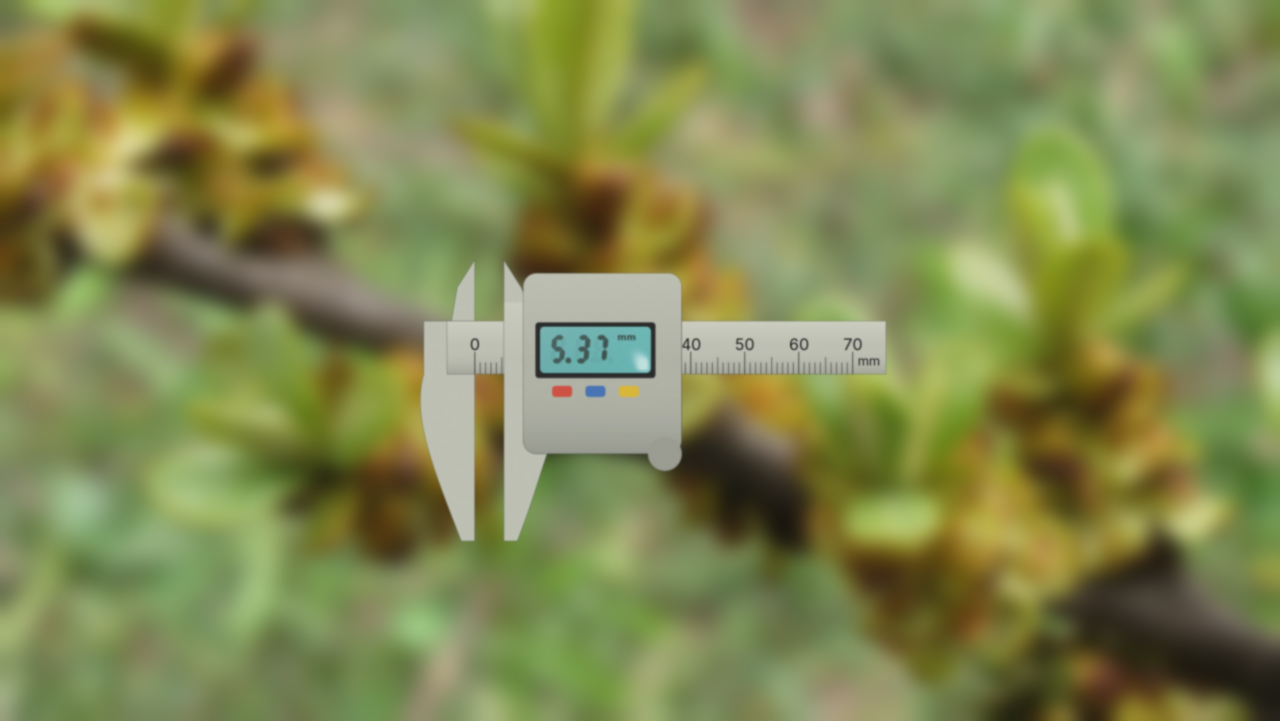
5.37
